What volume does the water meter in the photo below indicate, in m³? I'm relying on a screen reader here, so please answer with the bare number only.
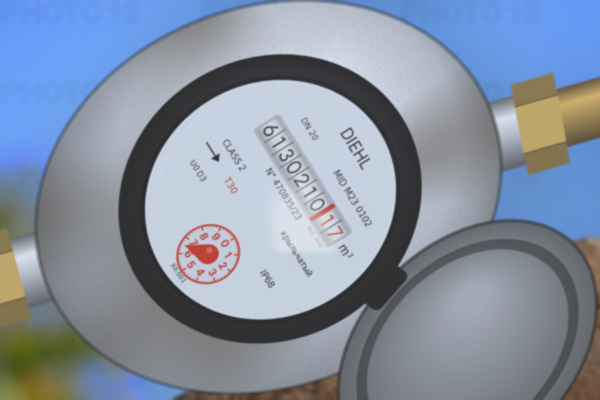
6130210.176
